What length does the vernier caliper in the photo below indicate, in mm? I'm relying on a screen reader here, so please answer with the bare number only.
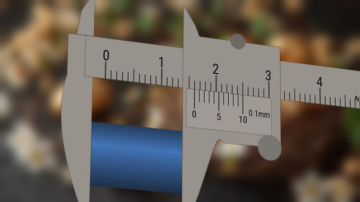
16.0
